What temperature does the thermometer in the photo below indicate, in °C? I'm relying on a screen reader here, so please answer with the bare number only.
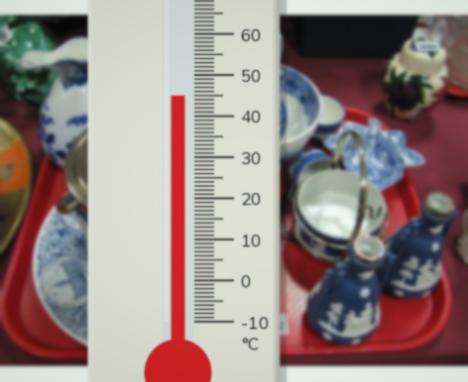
45
